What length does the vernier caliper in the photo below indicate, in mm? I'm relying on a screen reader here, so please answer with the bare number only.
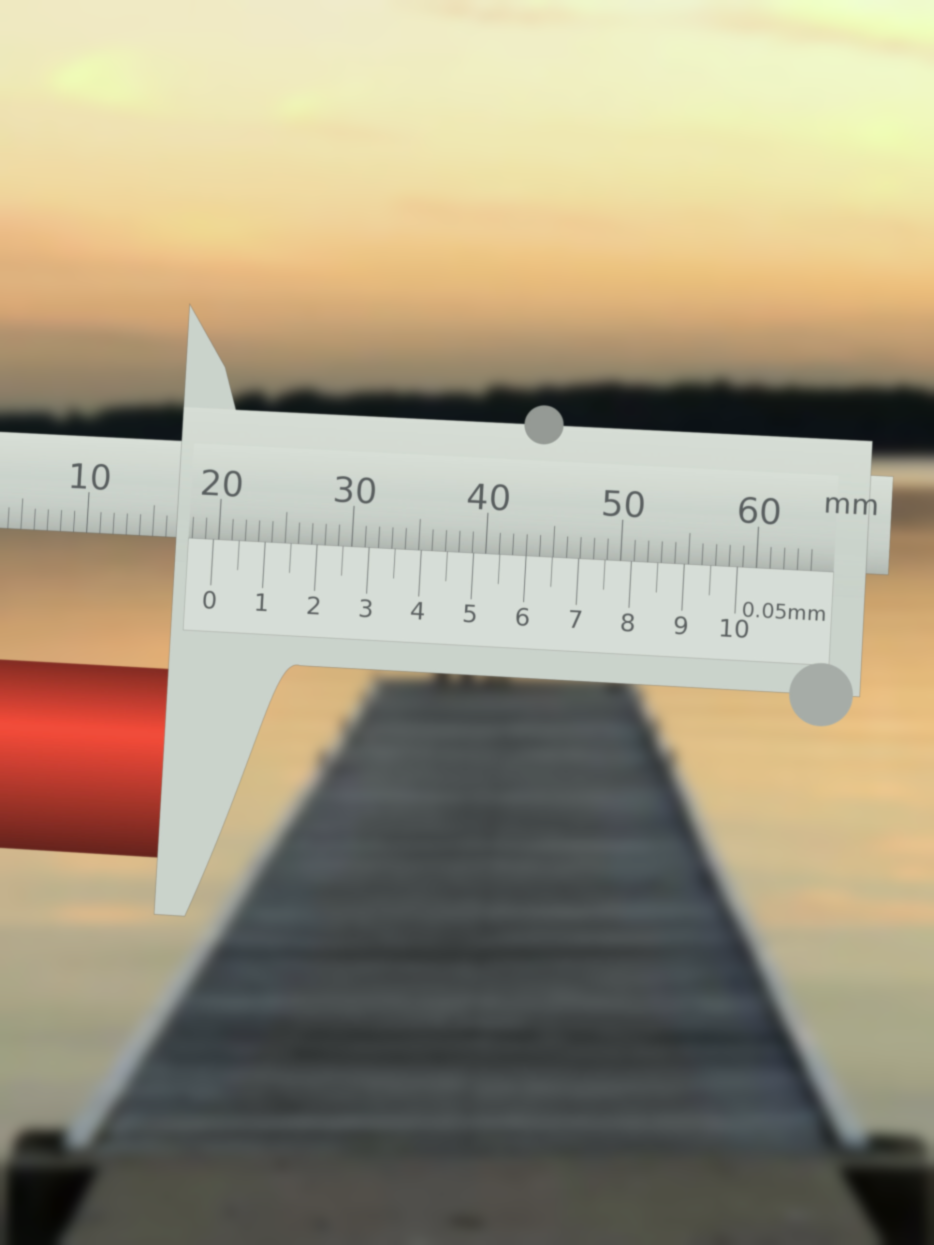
19.6
